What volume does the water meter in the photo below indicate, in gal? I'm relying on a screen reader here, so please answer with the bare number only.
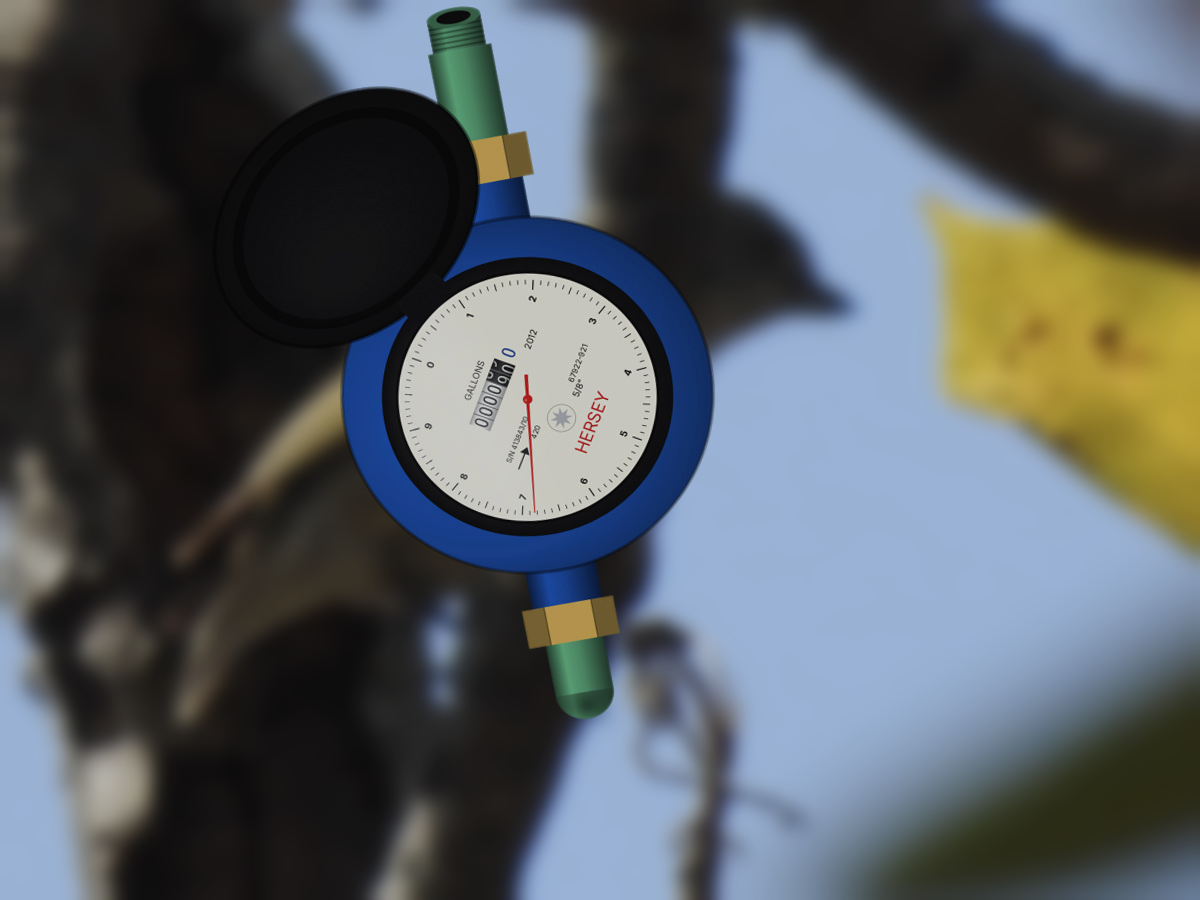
896.8
